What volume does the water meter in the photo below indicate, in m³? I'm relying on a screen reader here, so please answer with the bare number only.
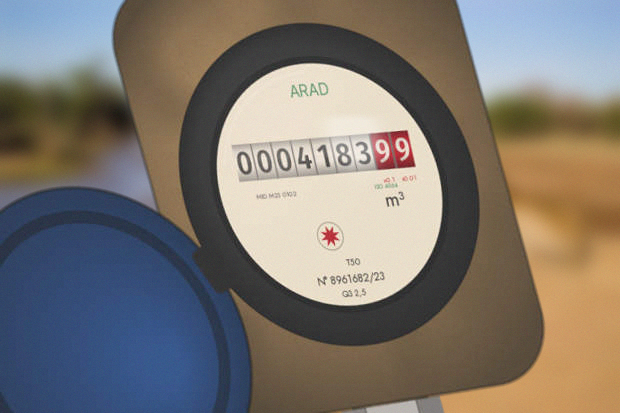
4183.99
